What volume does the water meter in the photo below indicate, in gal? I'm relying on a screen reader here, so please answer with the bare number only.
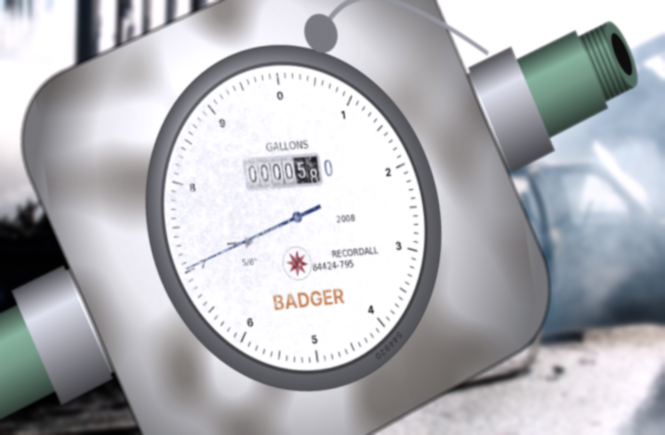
577.0
